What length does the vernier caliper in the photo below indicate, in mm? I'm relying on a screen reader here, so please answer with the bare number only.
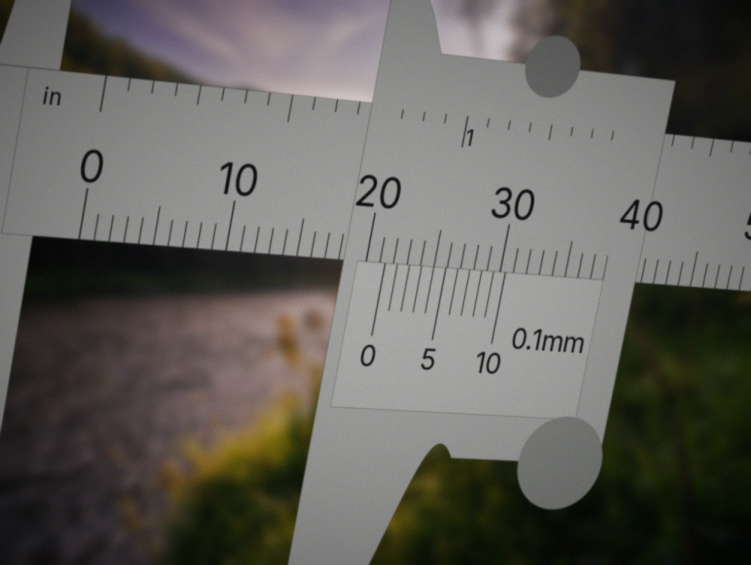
21.4
